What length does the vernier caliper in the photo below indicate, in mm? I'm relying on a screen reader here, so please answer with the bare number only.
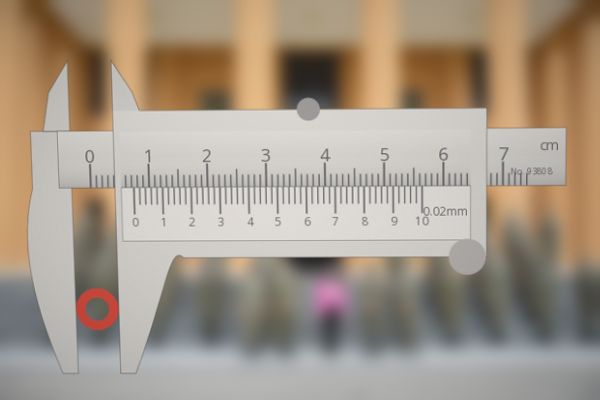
7.4
